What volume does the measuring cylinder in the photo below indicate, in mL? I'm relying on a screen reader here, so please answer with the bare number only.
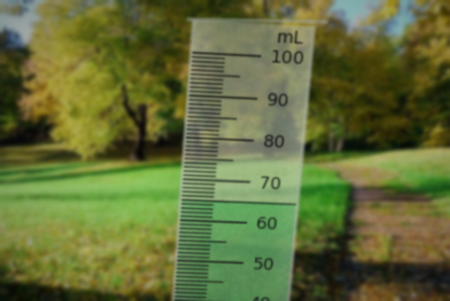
65
